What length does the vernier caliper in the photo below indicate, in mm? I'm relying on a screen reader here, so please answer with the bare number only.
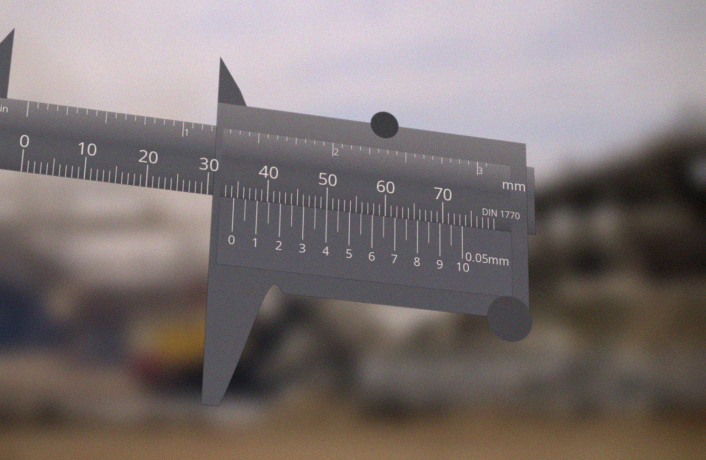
34.4
